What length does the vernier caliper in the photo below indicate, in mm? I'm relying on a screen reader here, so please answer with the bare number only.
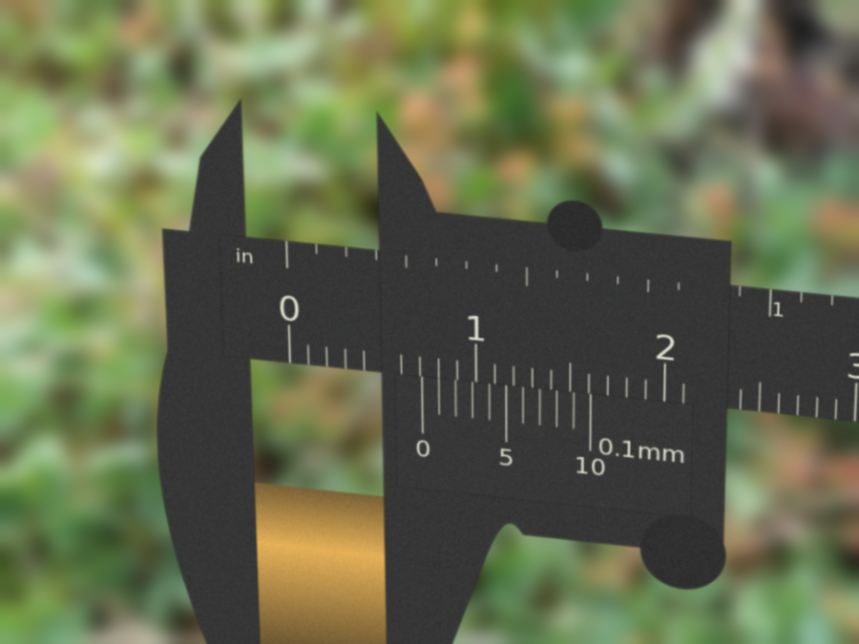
7.1
